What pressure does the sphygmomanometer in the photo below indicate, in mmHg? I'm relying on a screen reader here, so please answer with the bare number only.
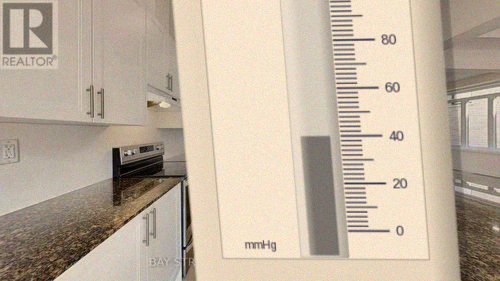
40
